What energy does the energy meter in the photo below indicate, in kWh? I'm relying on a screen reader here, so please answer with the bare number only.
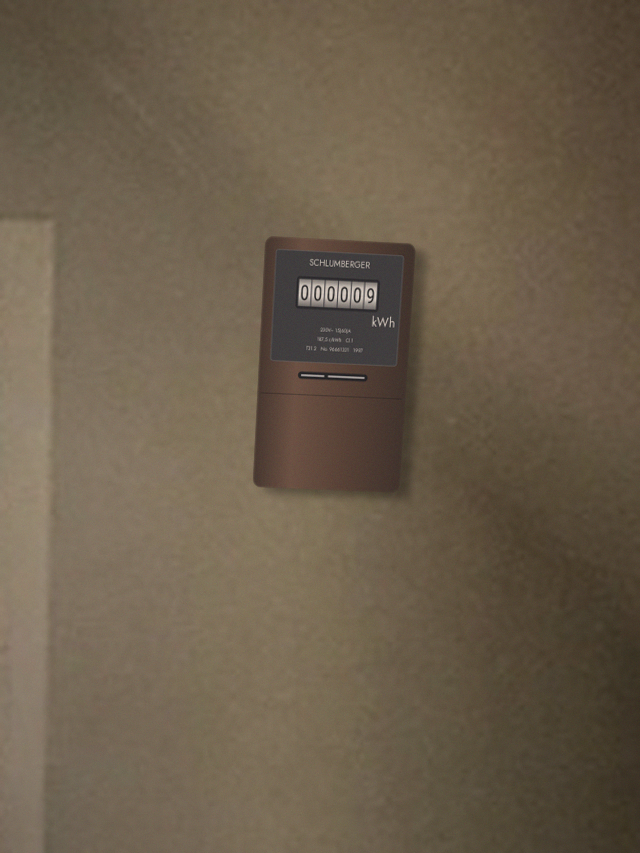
9
